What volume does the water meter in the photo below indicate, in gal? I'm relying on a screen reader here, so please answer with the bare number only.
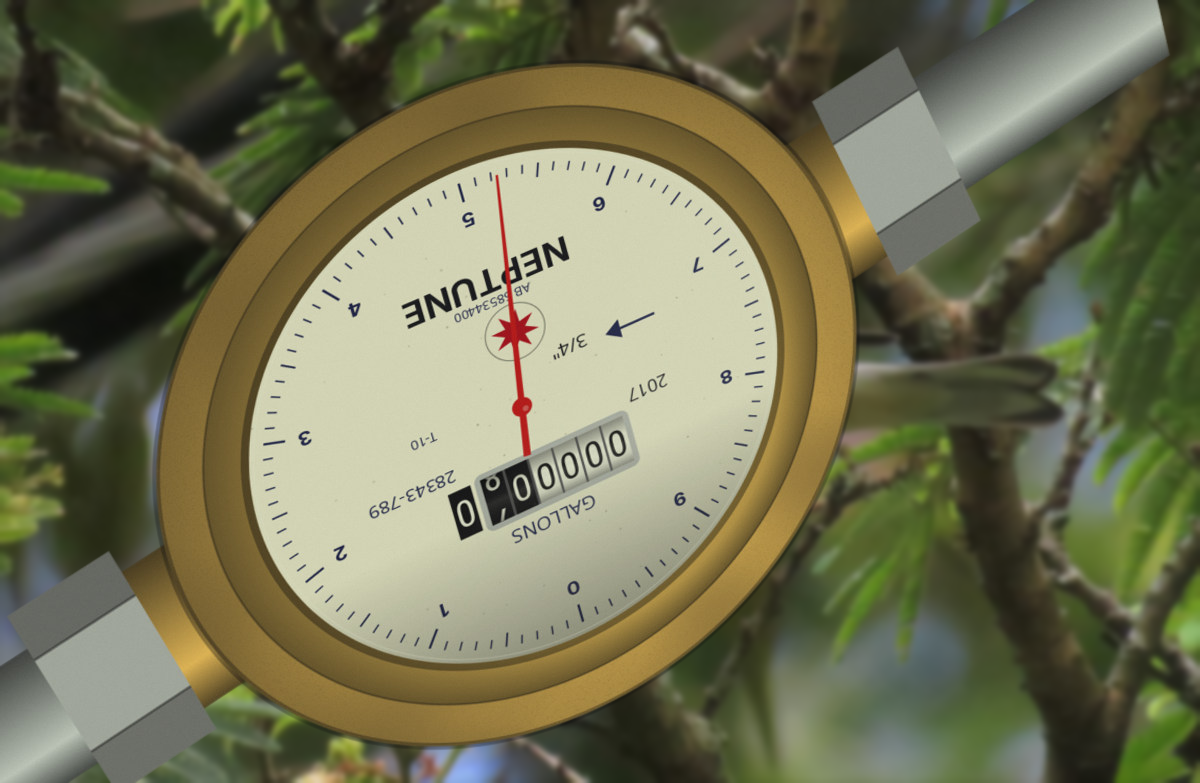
75.2
